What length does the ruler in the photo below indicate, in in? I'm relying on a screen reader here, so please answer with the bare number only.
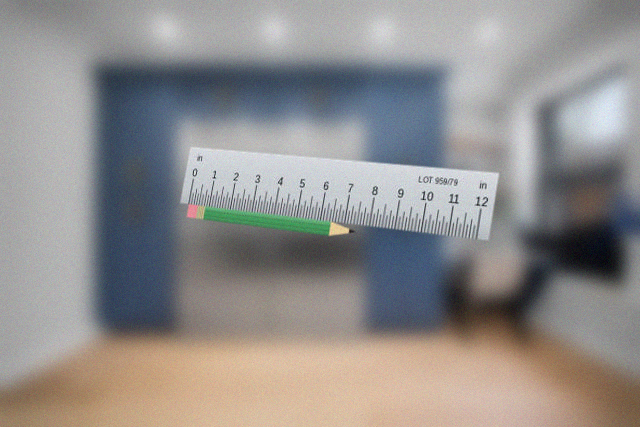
7.5
